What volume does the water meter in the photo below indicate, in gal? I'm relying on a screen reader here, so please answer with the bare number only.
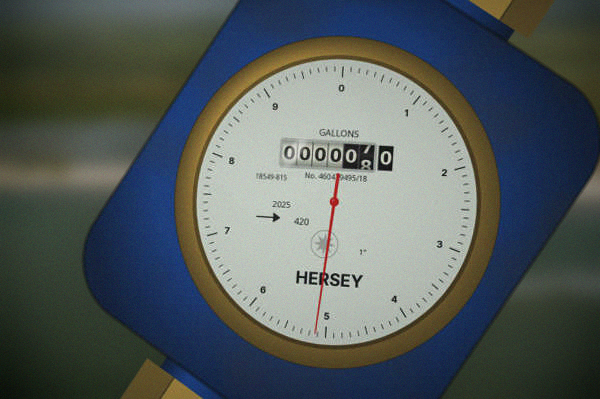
75.1
